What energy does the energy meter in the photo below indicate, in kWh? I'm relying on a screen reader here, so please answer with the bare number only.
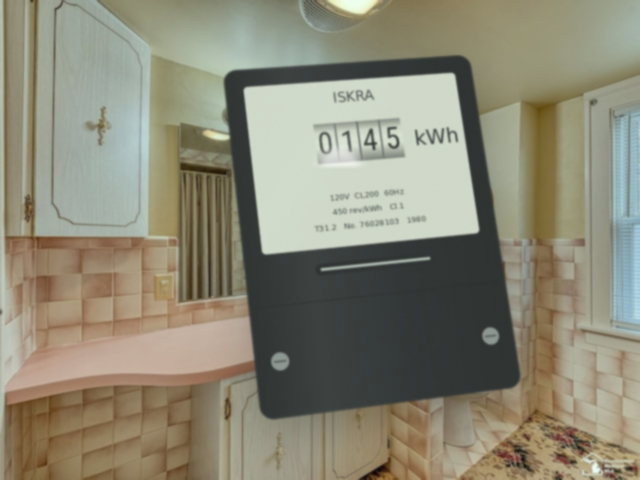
145
